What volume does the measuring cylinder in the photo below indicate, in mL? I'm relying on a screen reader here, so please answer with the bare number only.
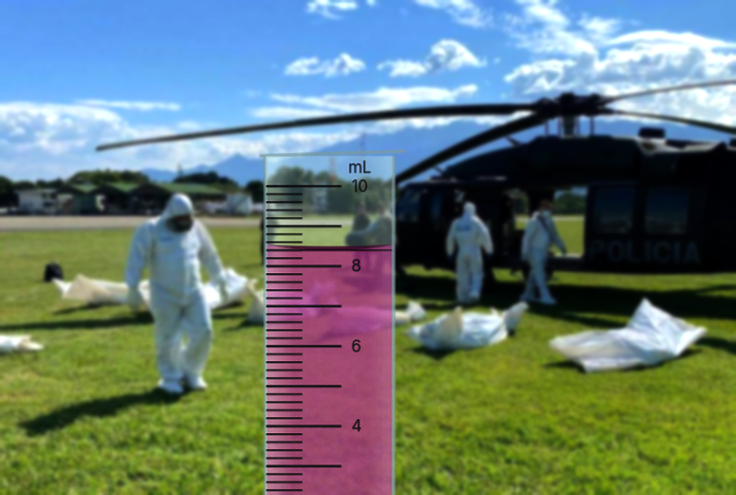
8.4
